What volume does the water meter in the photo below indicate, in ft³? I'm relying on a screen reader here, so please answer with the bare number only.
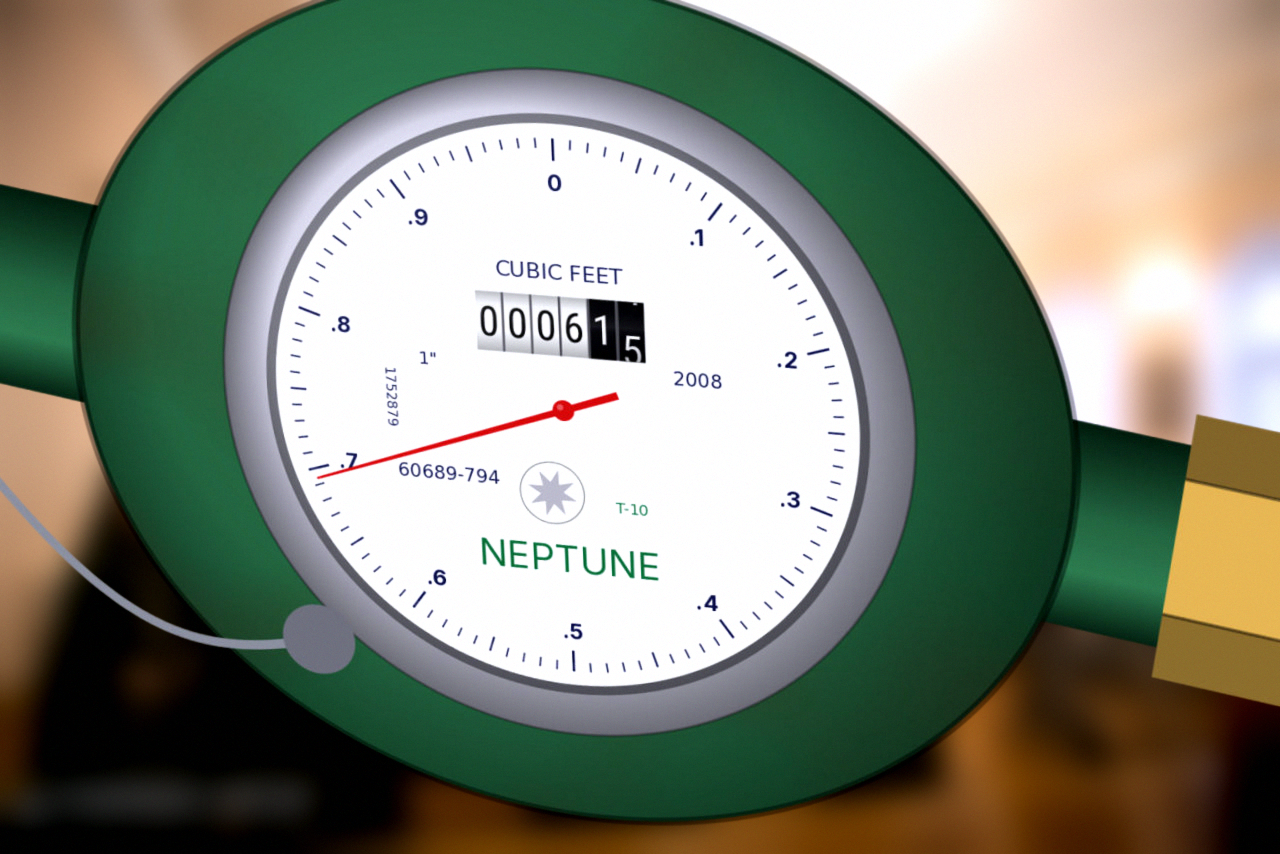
614.69
